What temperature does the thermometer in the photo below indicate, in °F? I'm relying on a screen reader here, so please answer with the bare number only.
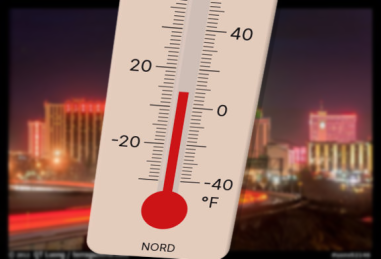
8
